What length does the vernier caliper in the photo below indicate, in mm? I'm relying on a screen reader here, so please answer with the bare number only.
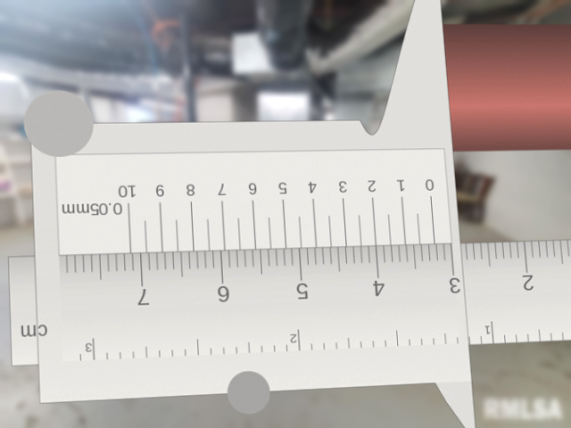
32.2
